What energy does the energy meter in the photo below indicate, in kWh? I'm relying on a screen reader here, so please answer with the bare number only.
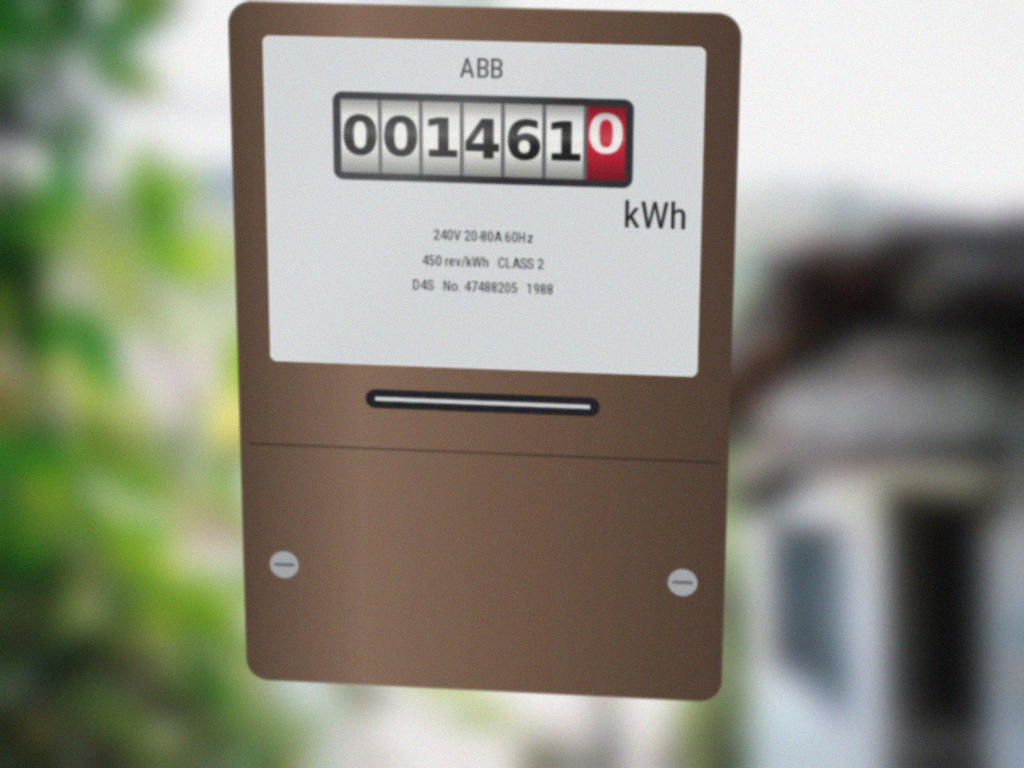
1461.0
